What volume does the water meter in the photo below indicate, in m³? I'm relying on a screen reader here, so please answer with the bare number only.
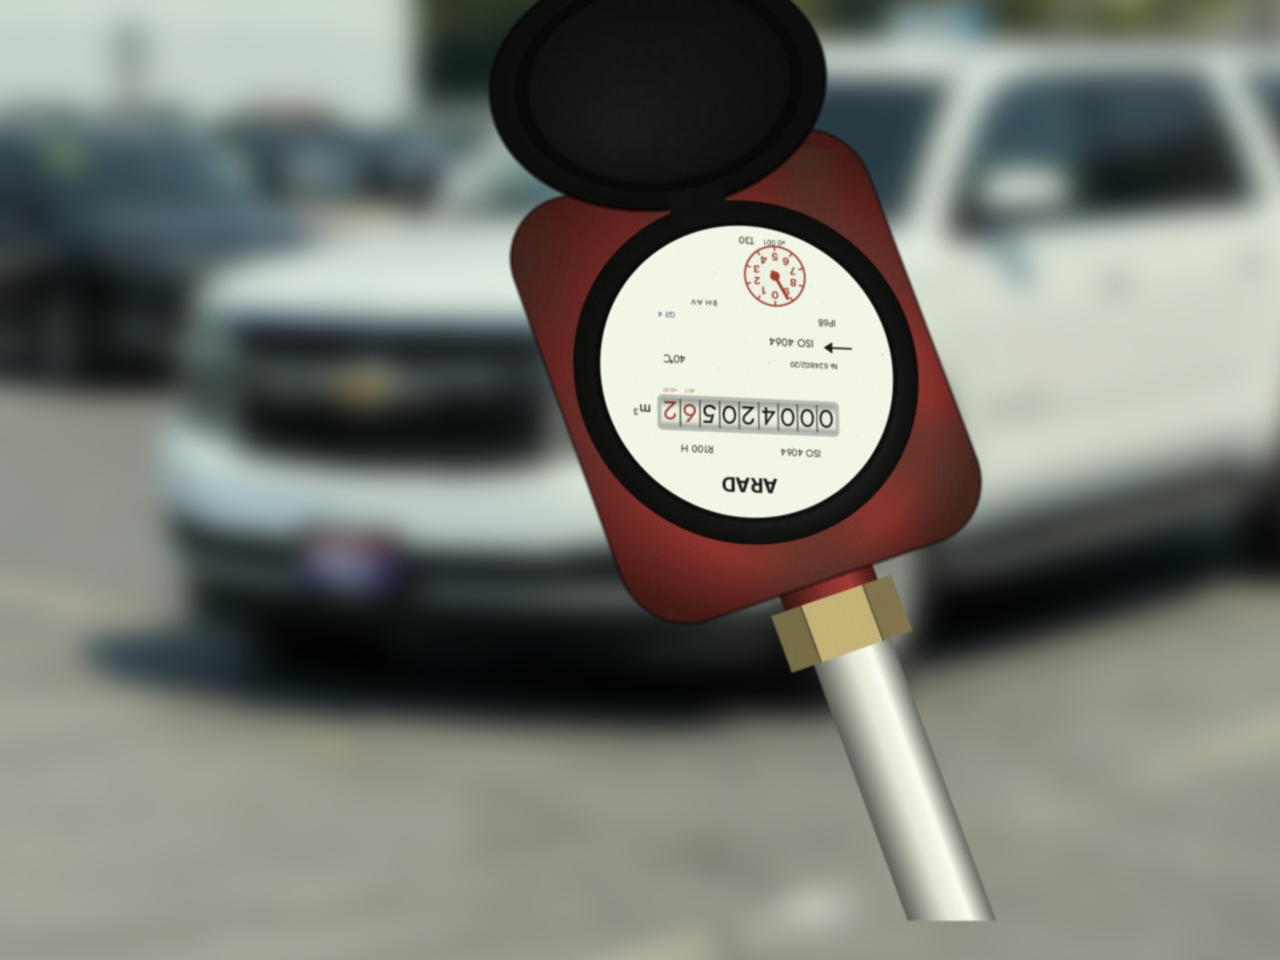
4205.619
